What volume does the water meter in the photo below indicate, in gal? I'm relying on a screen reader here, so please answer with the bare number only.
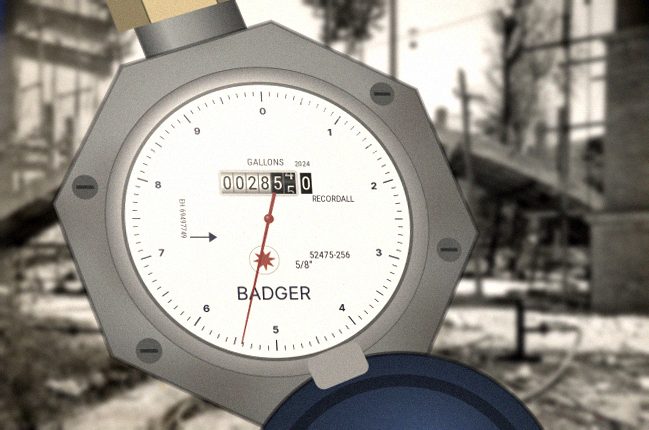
28545.4
